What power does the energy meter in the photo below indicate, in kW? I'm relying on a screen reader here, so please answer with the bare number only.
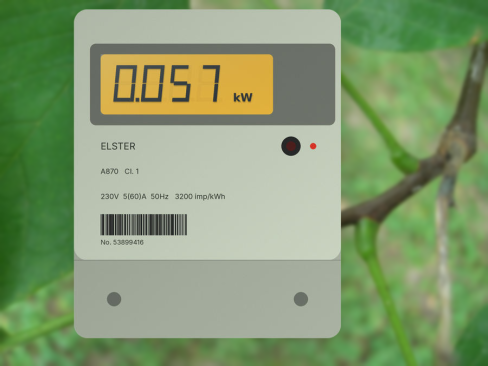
0.057
